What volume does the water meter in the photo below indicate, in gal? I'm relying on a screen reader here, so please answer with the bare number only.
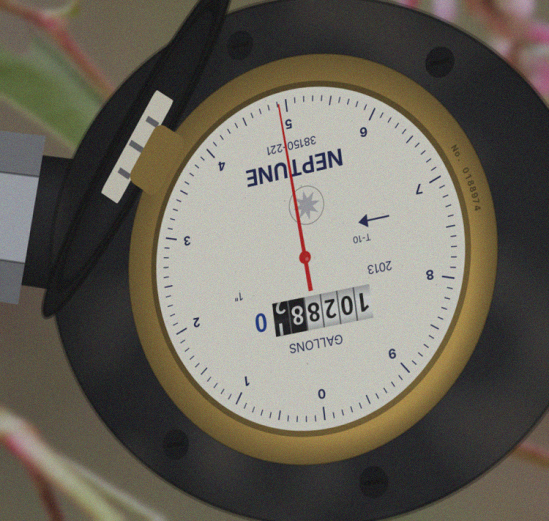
1028814.9
